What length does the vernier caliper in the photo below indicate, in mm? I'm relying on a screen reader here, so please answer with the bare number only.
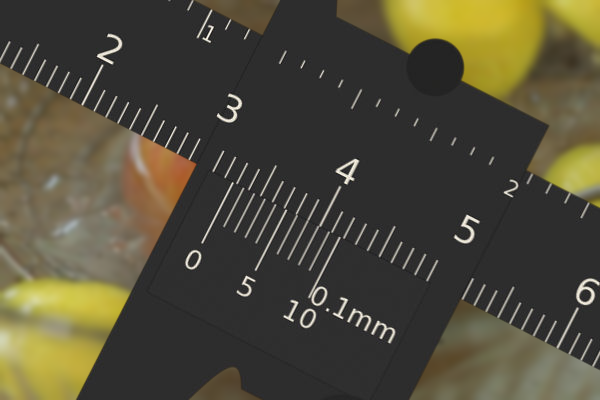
32.7
